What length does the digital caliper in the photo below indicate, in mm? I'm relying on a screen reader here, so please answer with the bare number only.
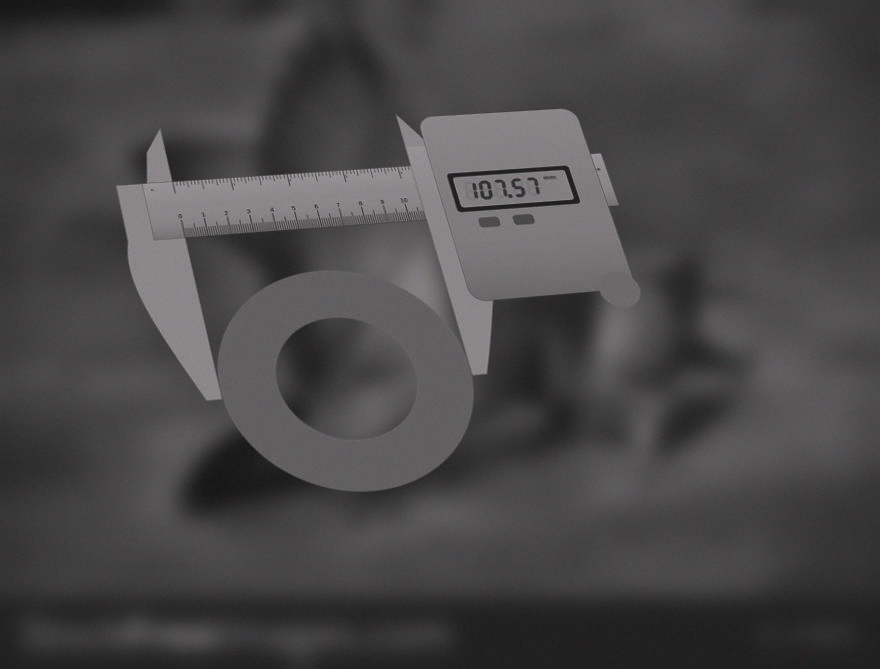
107.57
